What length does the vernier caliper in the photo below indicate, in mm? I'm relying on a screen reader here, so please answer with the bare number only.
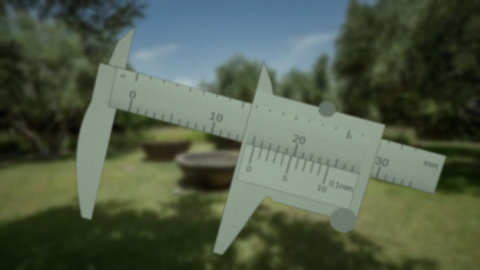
15.2
